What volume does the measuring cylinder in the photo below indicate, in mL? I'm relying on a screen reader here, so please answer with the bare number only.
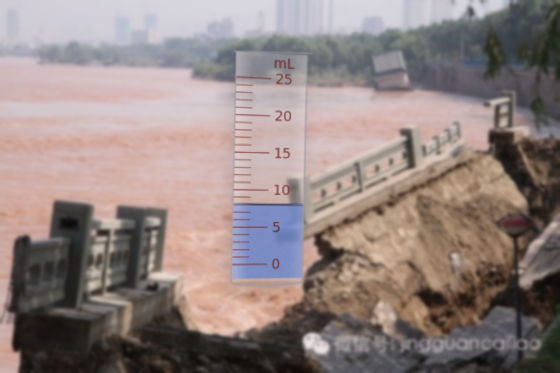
8
